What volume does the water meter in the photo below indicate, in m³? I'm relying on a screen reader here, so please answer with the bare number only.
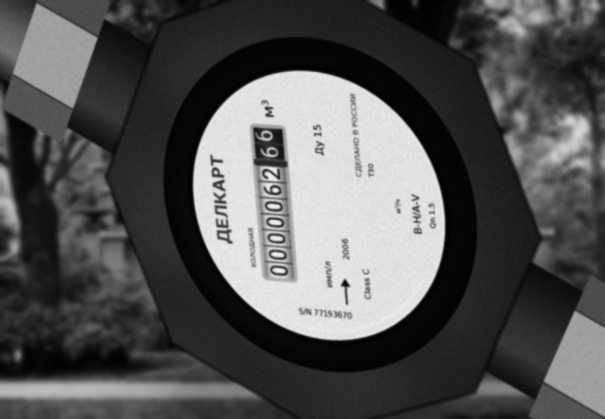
62.66
